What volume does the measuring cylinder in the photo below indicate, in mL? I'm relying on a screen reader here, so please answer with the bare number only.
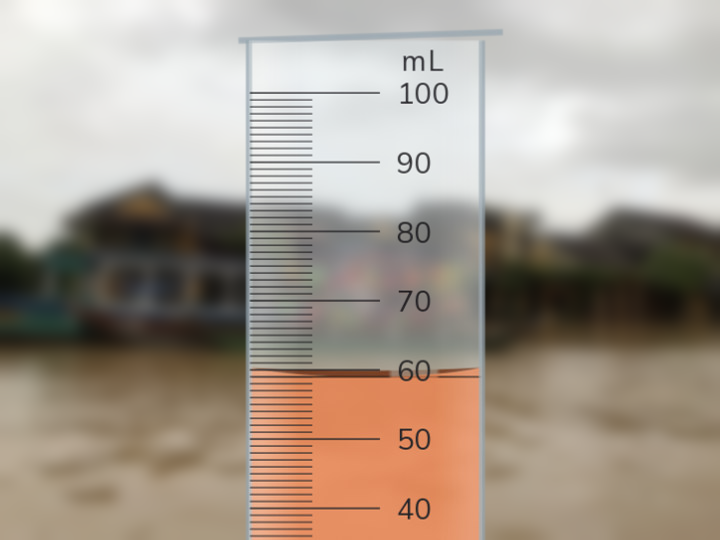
59
